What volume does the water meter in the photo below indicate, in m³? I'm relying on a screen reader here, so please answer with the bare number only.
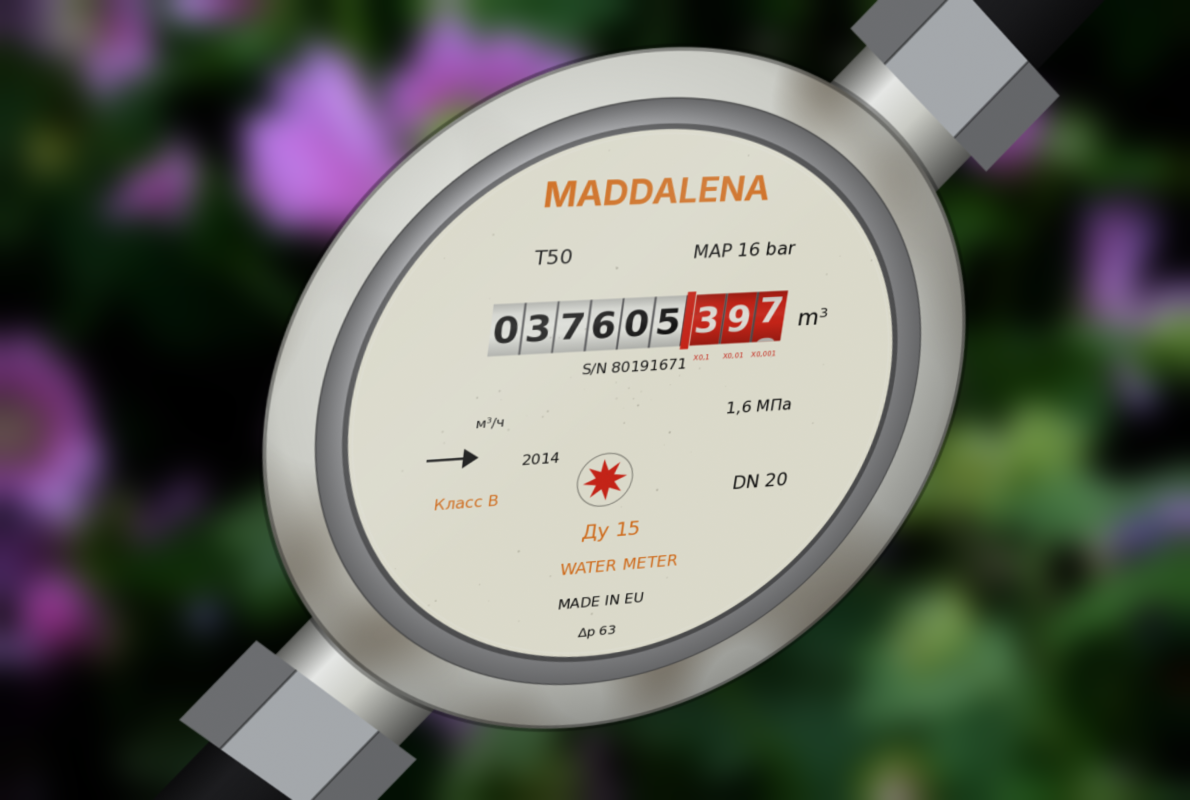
37605.397
